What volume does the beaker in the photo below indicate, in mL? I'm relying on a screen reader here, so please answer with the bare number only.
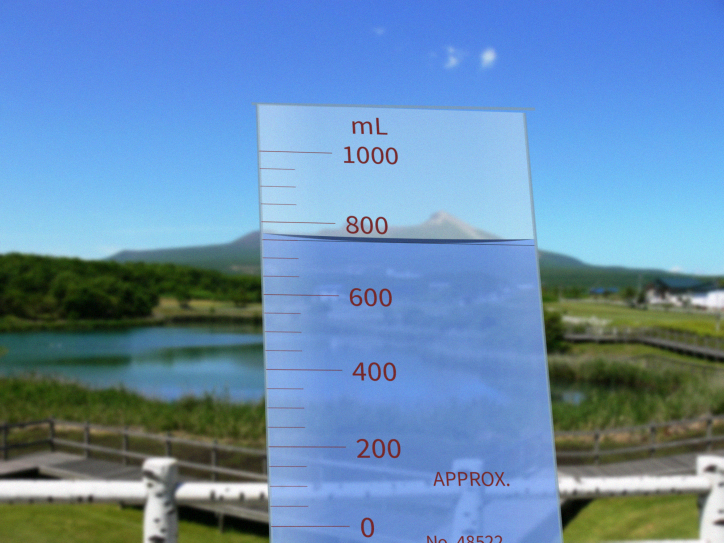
750
